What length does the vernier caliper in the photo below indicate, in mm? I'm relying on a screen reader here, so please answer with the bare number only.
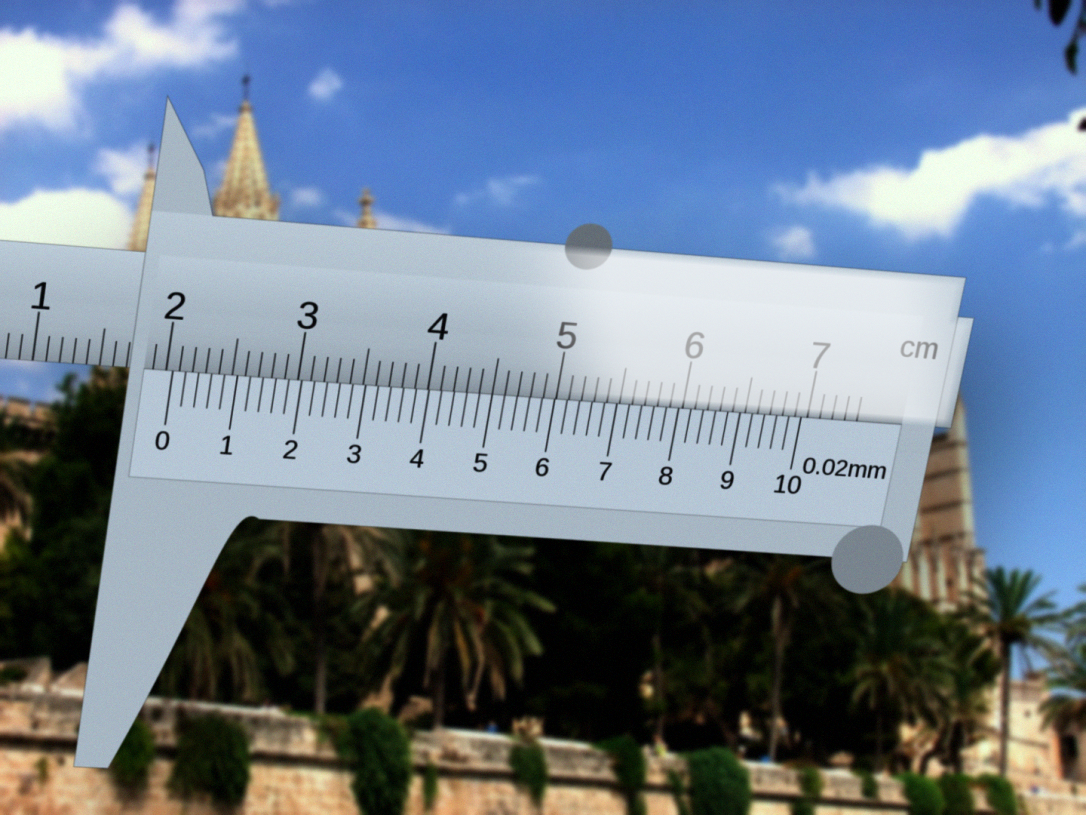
20.5
